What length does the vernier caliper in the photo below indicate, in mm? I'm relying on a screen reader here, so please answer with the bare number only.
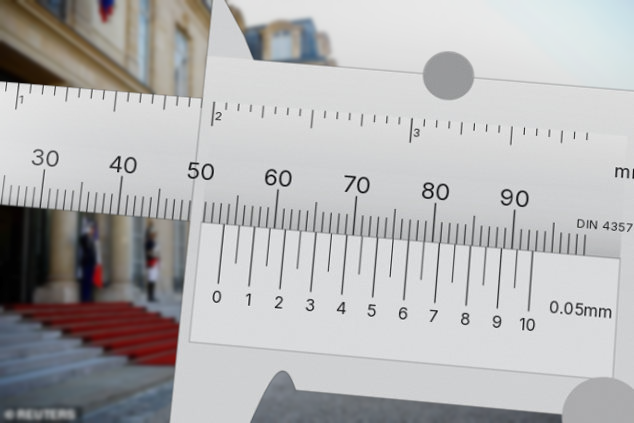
53.6
